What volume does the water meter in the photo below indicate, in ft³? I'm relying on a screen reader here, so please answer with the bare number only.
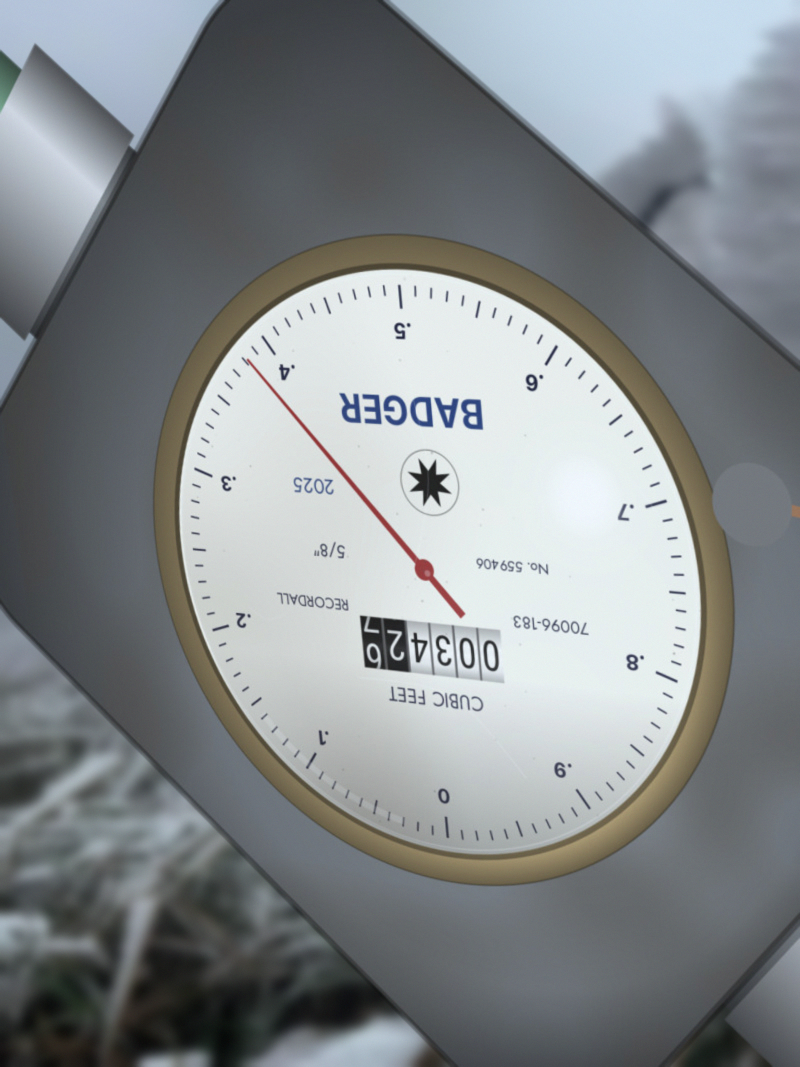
3426.38
